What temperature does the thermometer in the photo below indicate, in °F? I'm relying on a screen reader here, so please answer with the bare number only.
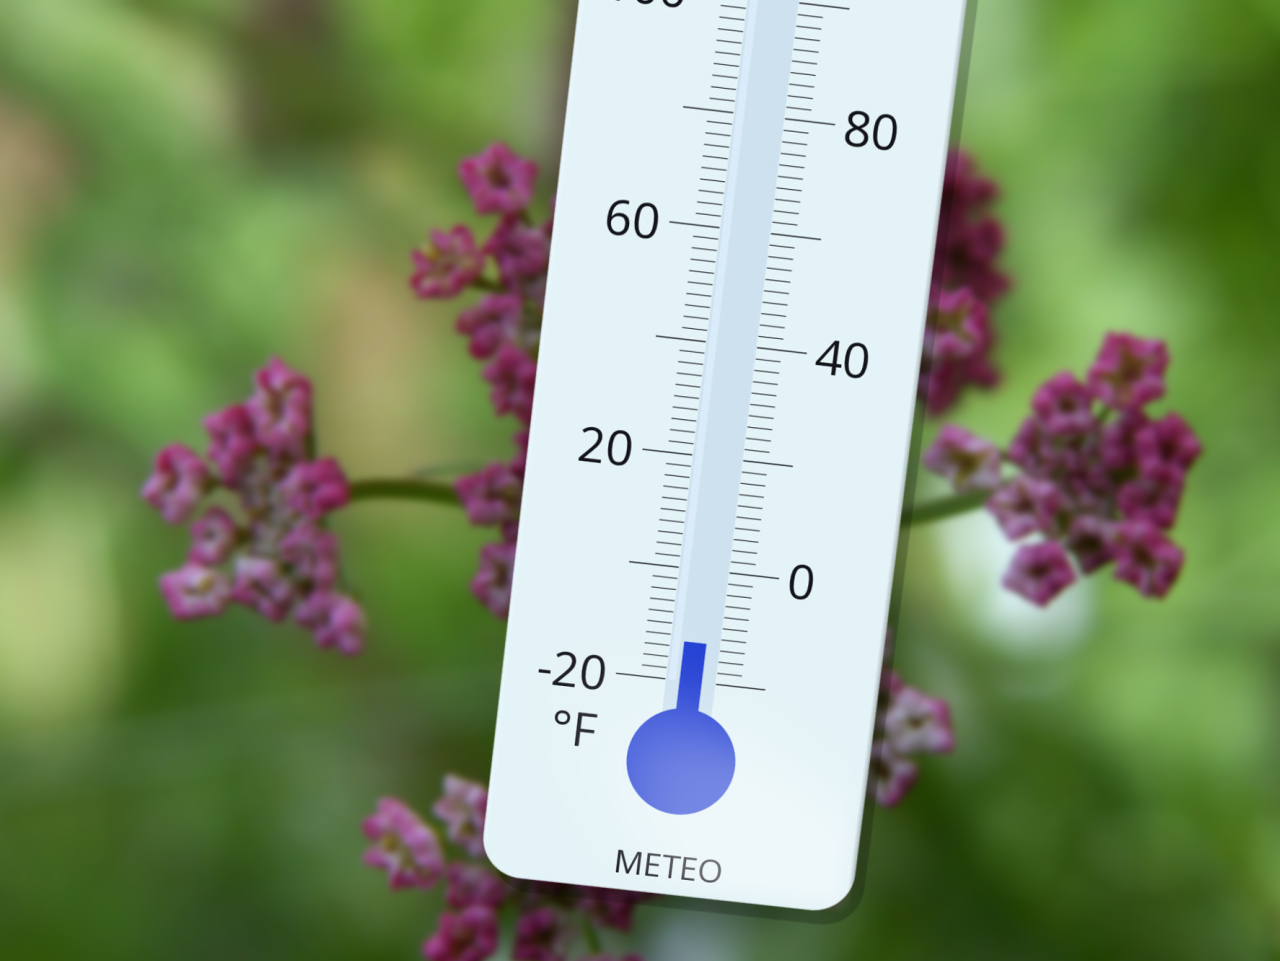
-13
